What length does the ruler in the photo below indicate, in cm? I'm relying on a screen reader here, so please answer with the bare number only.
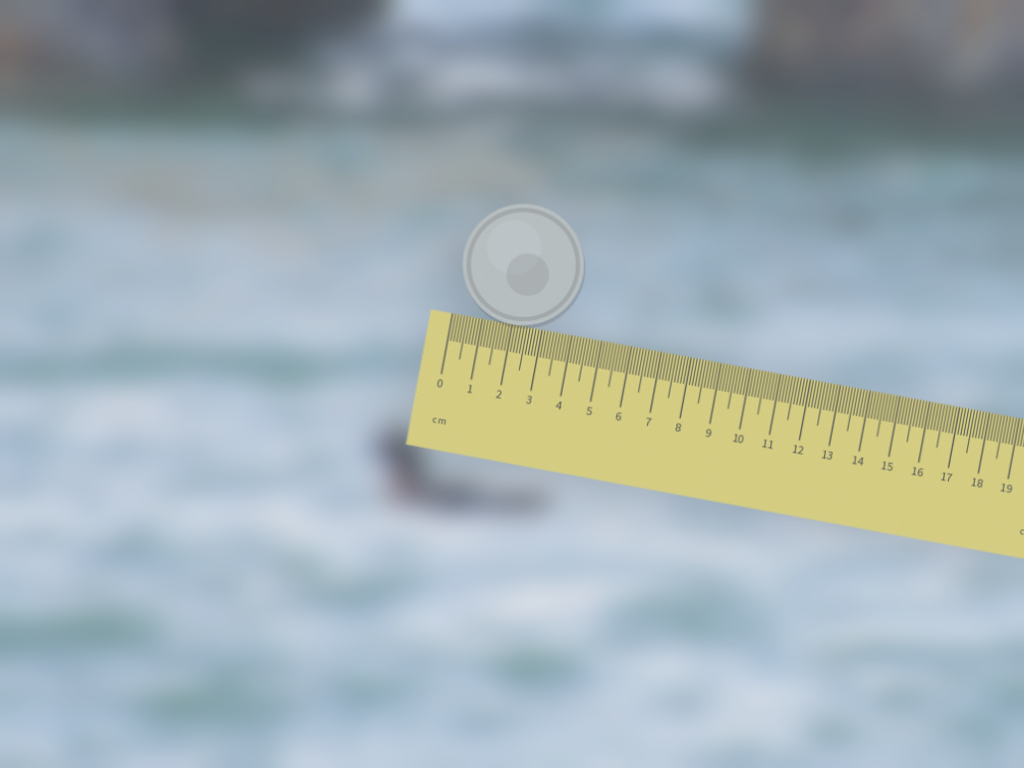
4
